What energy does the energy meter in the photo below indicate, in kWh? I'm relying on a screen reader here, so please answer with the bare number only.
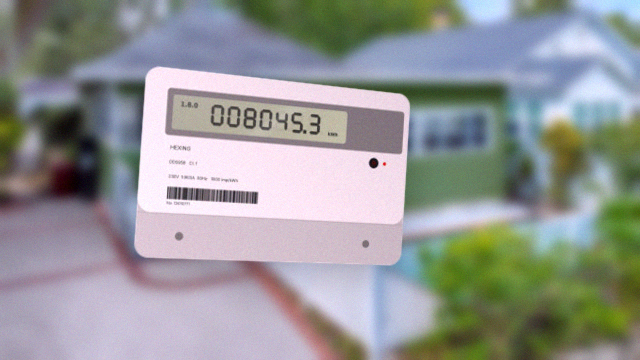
8045.3
